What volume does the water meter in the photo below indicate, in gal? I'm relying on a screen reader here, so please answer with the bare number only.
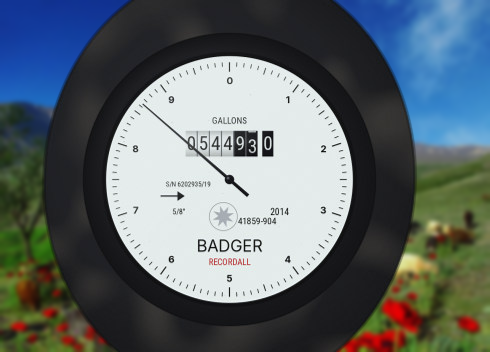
544928.6
